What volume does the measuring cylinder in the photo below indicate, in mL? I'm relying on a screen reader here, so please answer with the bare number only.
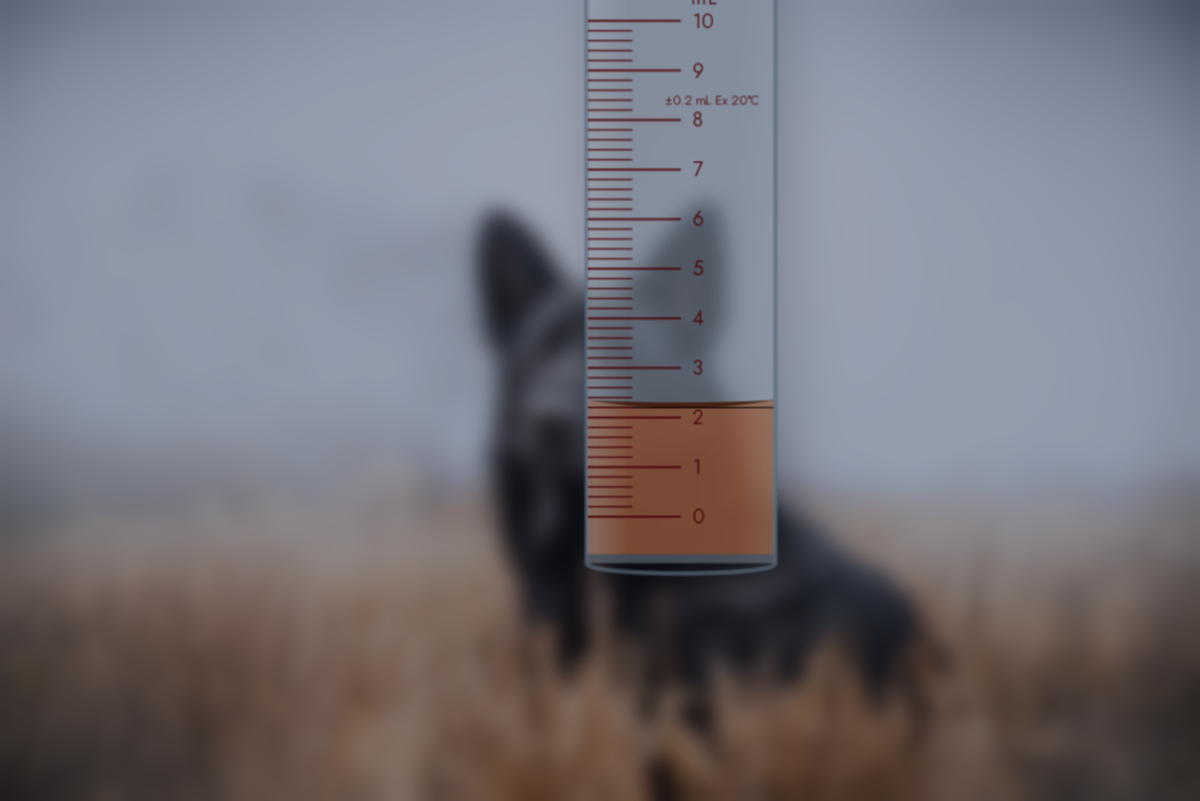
2.2
